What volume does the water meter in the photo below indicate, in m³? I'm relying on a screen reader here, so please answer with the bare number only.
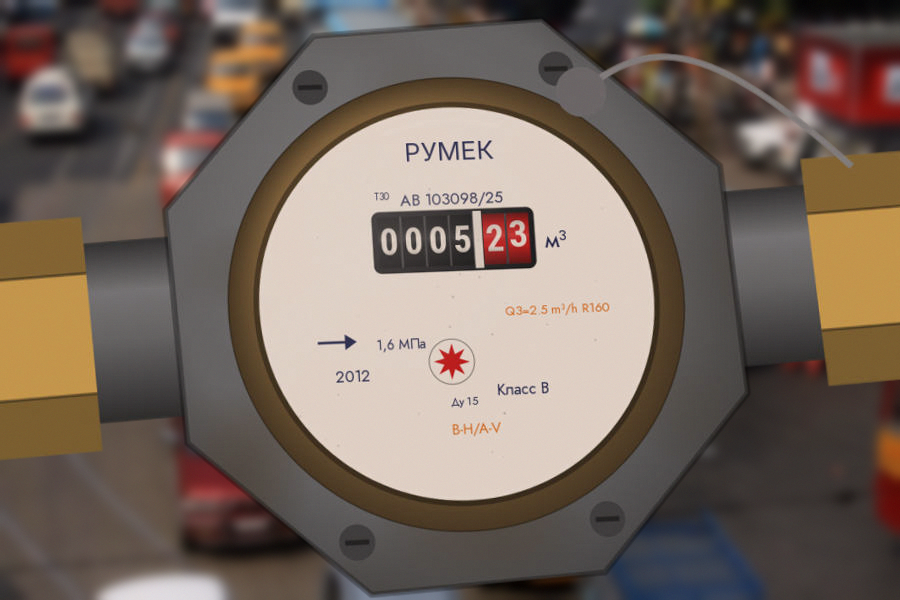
5.23
